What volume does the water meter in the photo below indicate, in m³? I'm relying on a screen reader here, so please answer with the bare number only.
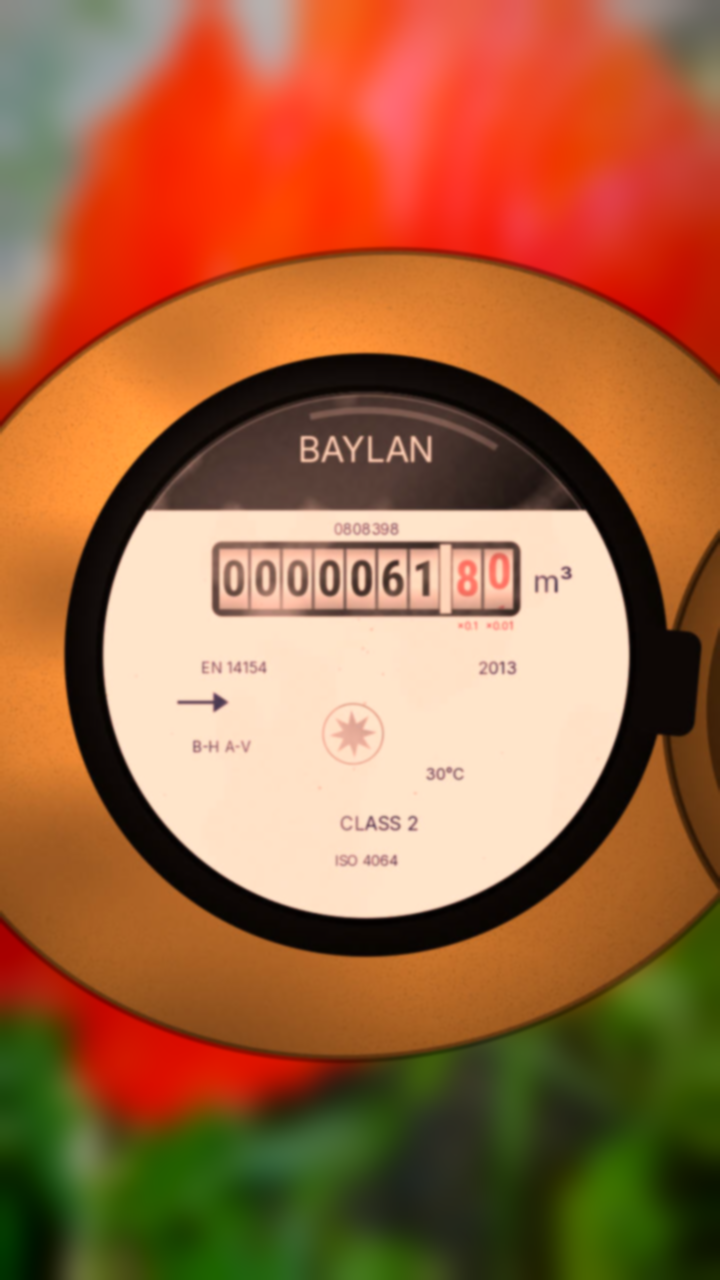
61.80
